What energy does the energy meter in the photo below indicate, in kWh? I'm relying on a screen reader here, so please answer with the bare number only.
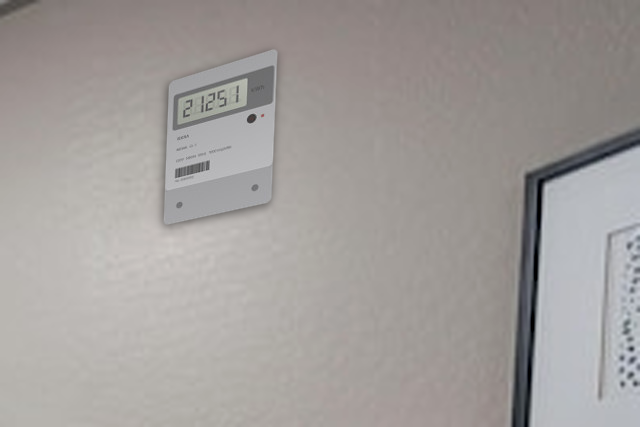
21251
